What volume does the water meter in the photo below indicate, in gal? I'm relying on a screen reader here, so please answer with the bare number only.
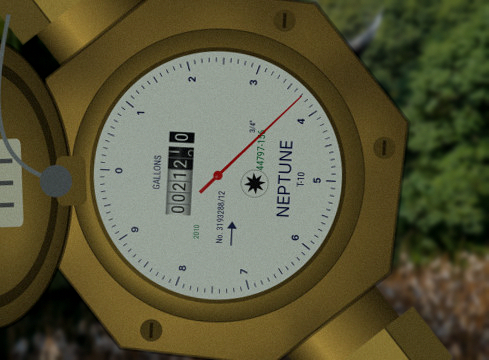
21213.7
